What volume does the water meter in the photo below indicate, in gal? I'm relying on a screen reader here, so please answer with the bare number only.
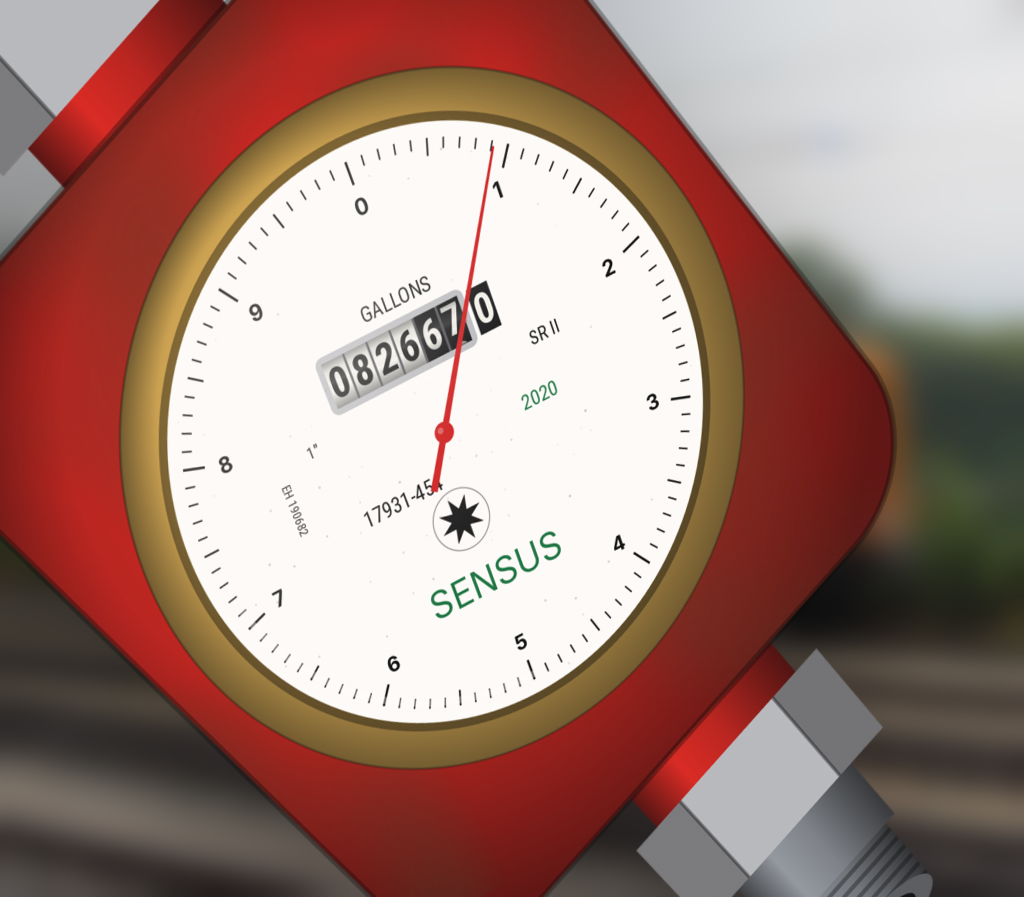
826670.9
